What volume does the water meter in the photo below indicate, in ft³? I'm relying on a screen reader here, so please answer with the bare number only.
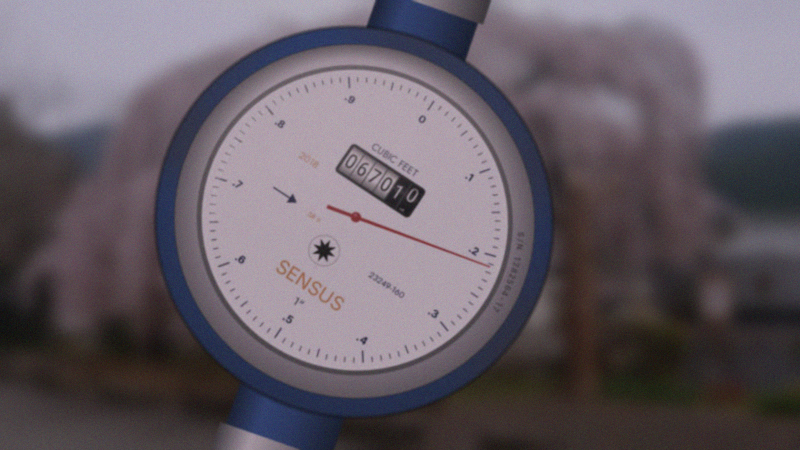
67010.21
